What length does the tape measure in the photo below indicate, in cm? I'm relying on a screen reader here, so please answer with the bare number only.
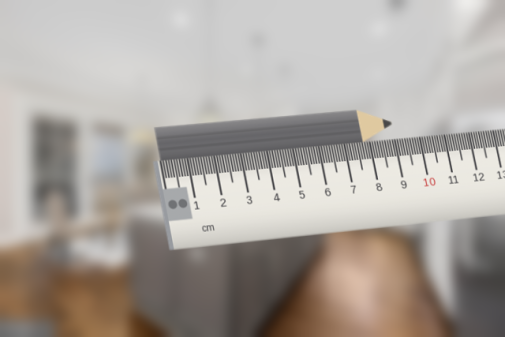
9
